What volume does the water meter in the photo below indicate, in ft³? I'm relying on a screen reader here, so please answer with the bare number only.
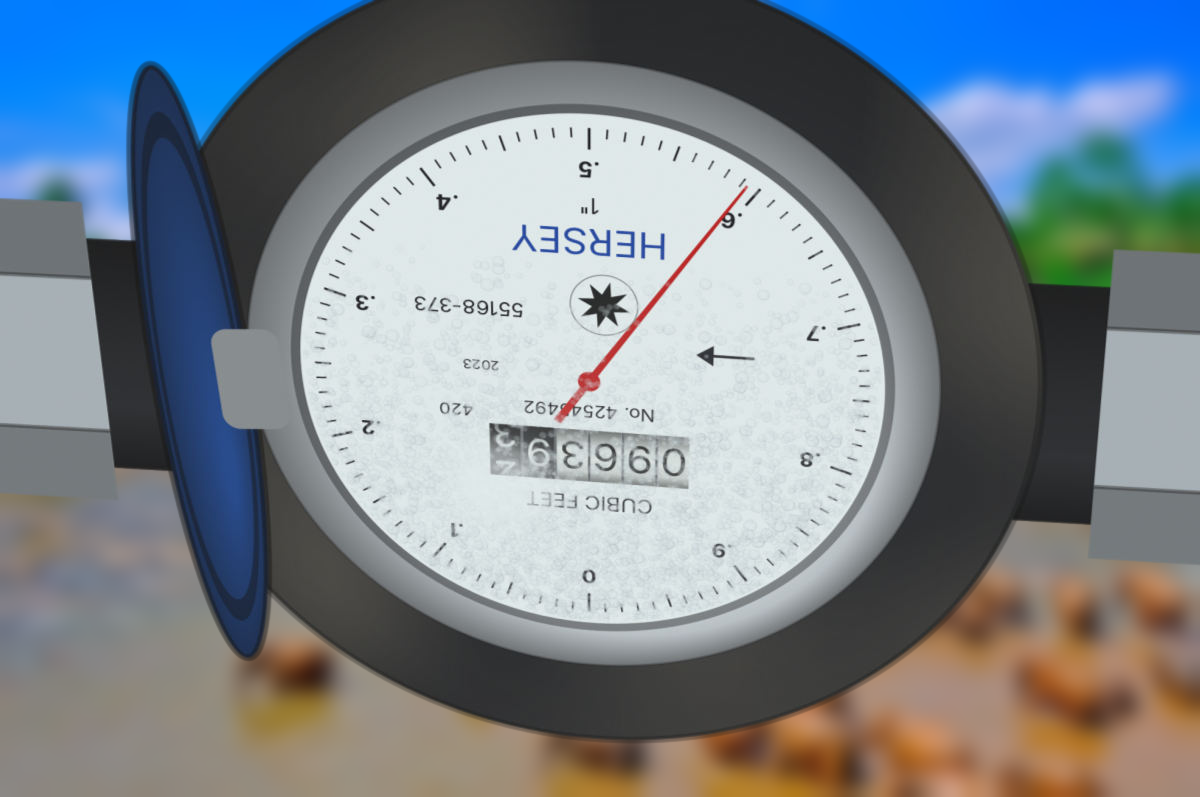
96392.59
